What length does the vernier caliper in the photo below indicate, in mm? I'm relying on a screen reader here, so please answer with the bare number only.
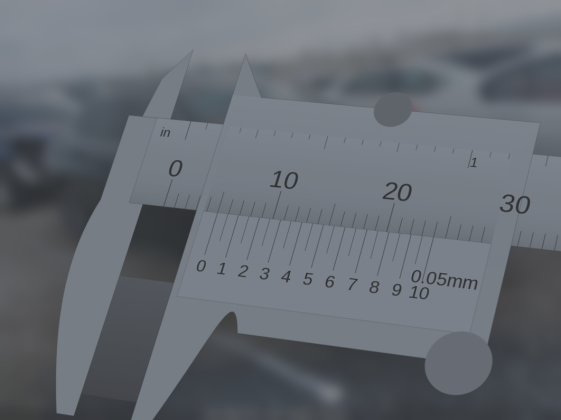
5.0
